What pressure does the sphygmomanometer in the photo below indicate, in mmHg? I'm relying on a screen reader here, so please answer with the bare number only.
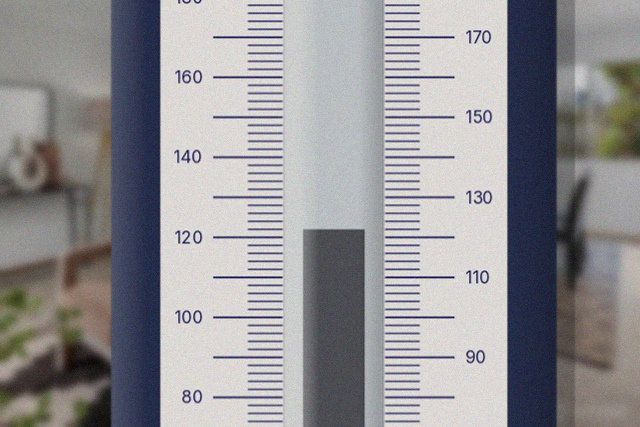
122
